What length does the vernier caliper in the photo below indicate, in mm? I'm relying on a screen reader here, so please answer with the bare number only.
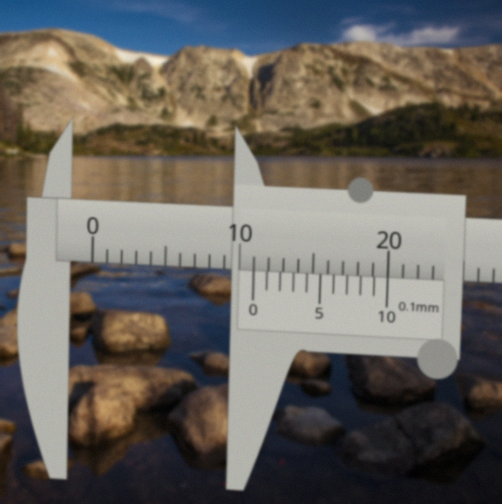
11.0
